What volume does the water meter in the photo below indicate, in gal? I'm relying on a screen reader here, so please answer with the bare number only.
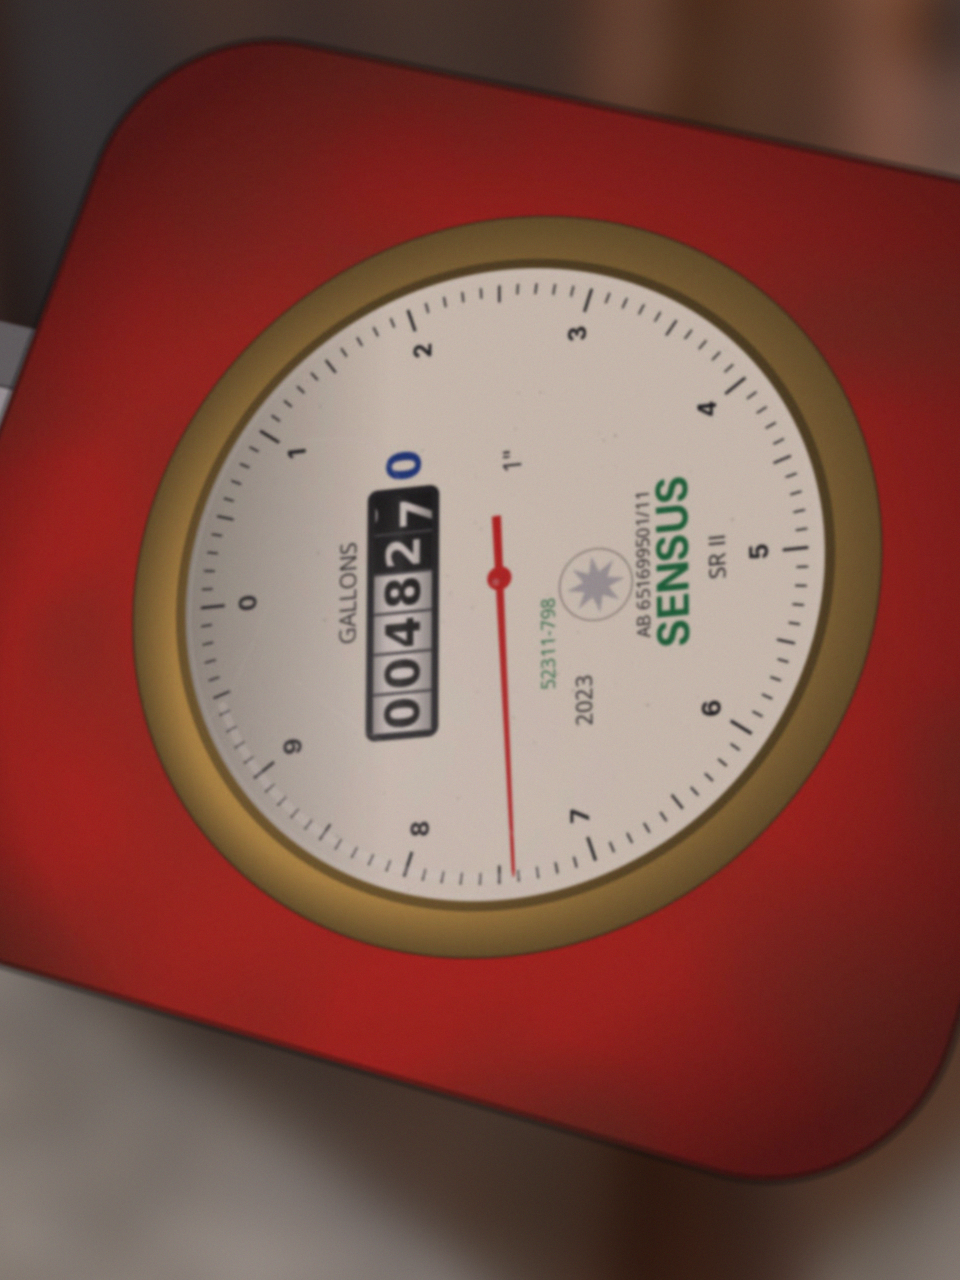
48267.4
